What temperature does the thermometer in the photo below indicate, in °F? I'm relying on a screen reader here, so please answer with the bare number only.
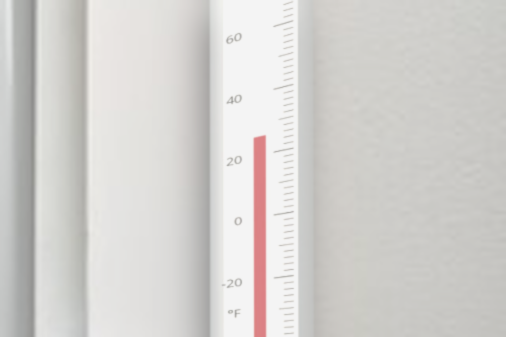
26
